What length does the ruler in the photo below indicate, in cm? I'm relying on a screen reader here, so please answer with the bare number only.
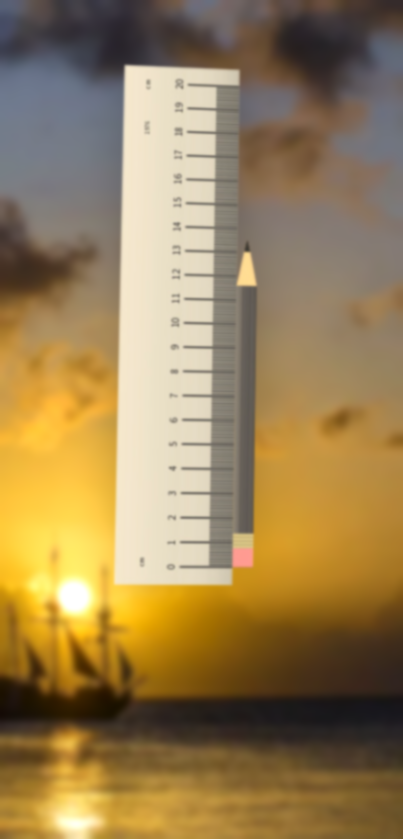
13.5
